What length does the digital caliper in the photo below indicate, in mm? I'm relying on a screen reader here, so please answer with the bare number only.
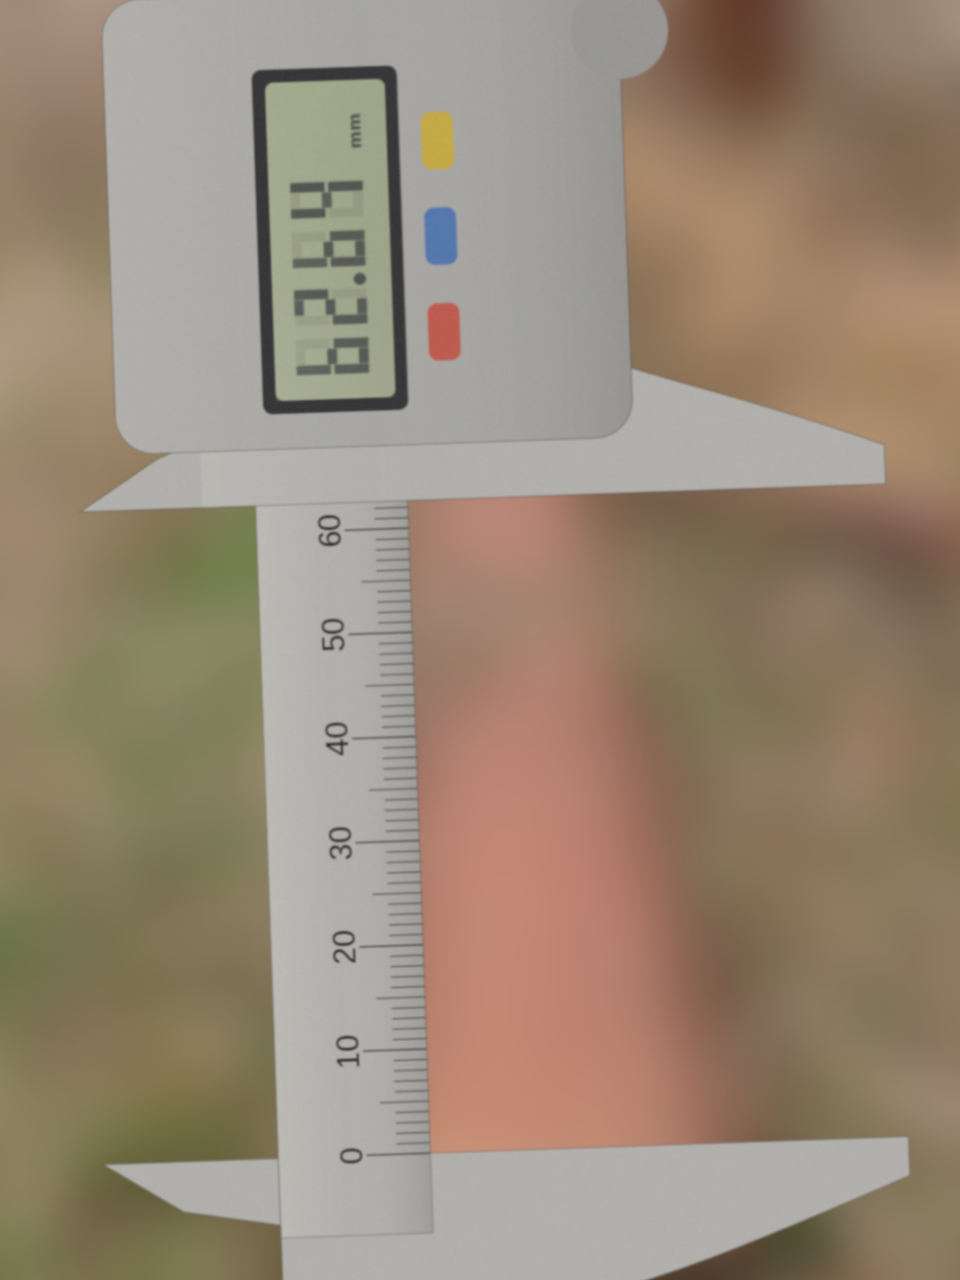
62.64
